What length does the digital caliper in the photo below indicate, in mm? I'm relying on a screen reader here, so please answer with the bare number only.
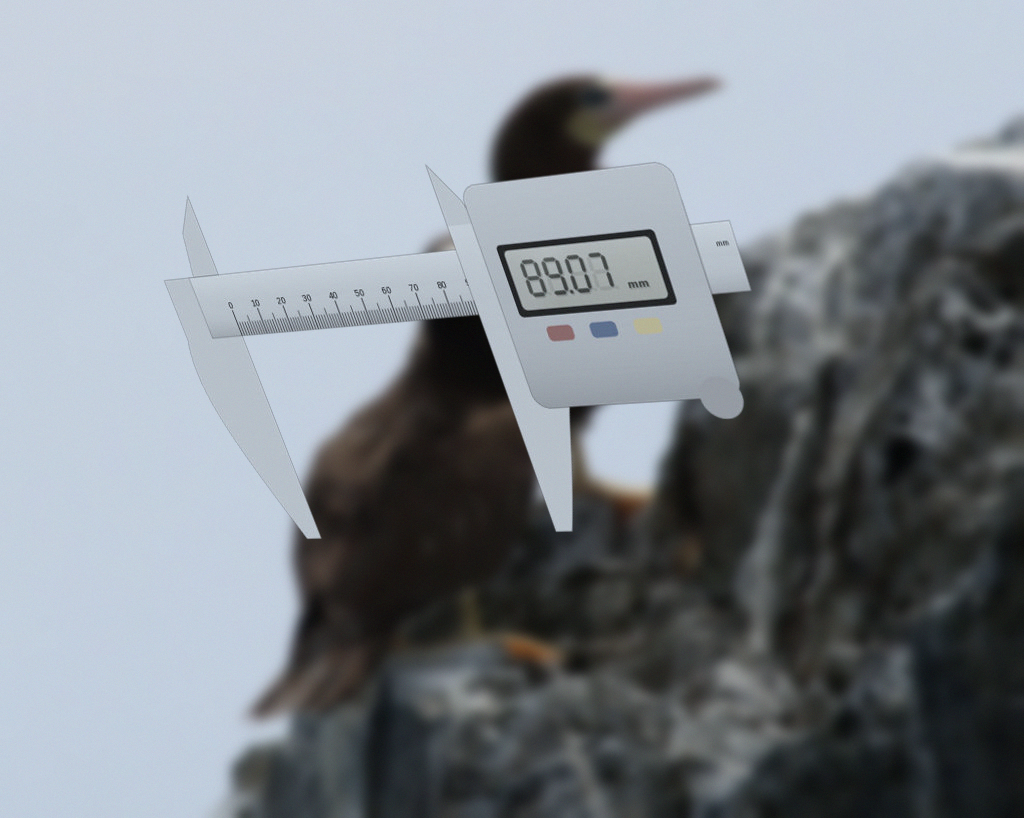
89.07
